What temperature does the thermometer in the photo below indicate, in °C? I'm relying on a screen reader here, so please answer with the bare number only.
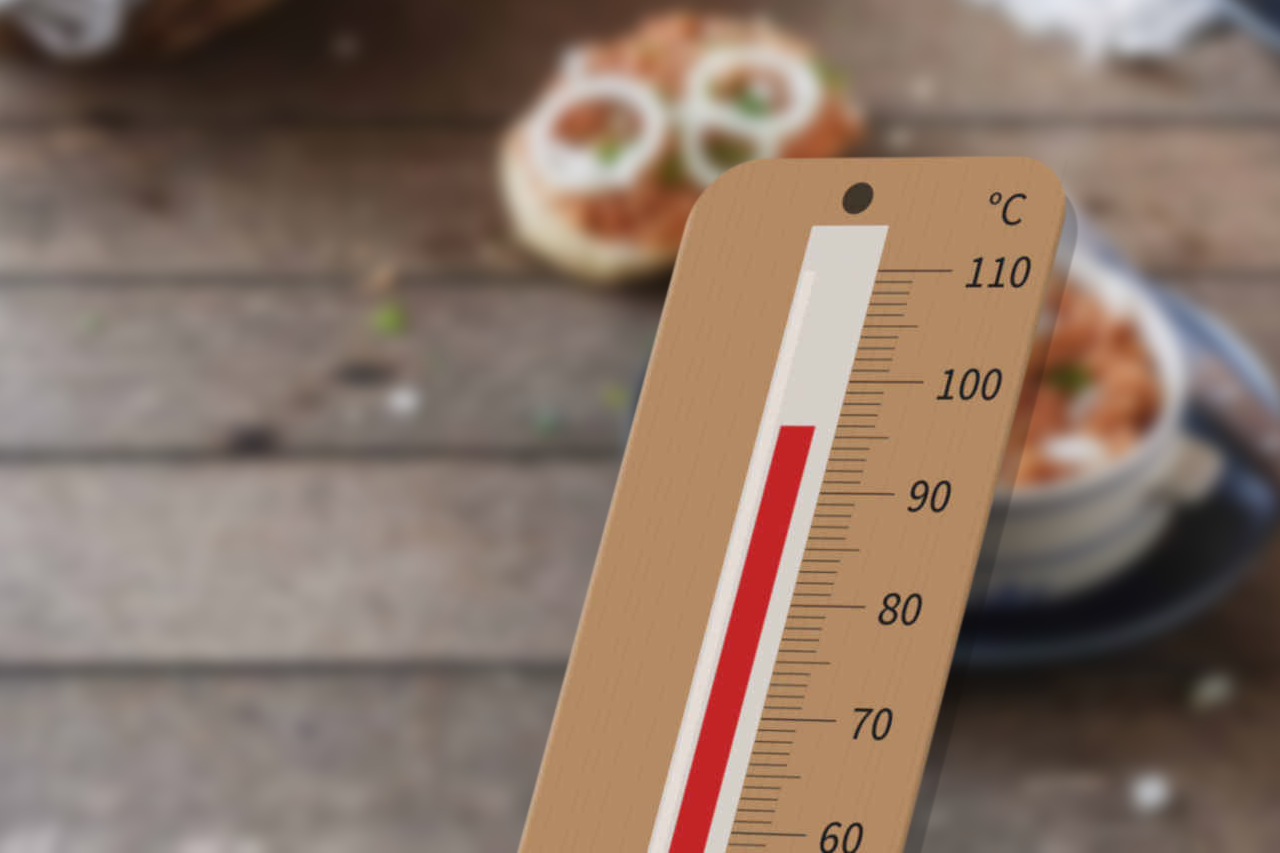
96
